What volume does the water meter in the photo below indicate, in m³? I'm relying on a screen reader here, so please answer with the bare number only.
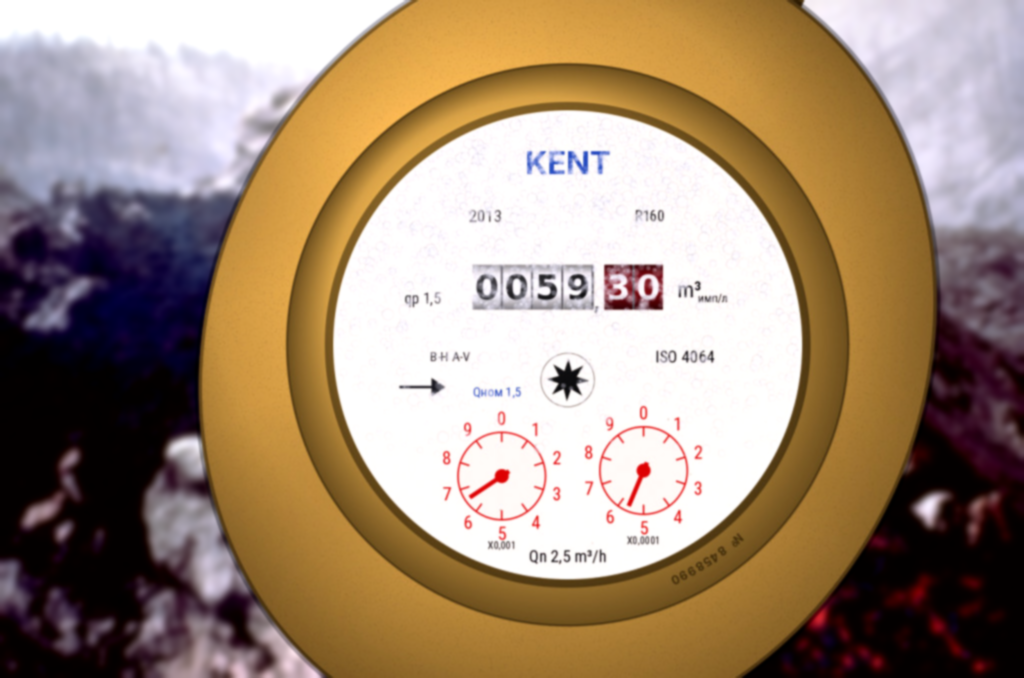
59.3065
